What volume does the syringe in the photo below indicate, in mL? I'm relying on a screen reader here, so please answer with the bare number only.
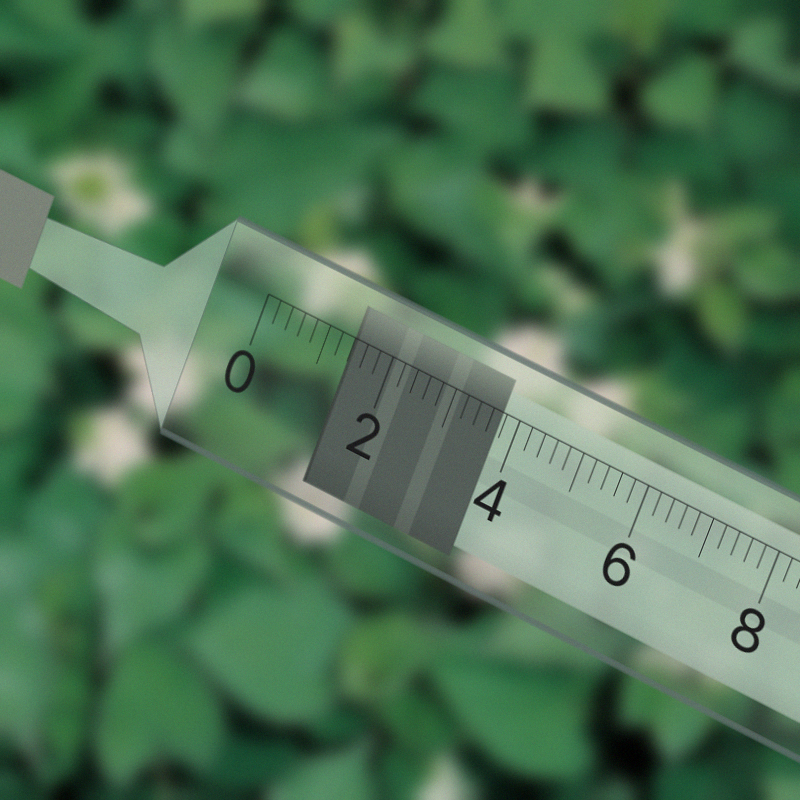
1.4
